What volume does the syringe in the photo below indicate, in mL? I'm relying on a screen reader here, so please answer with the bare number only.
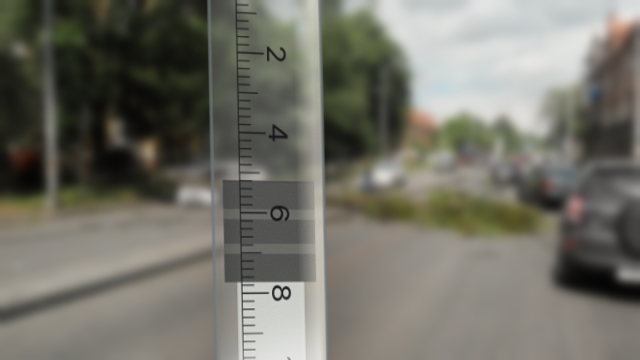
5.2
